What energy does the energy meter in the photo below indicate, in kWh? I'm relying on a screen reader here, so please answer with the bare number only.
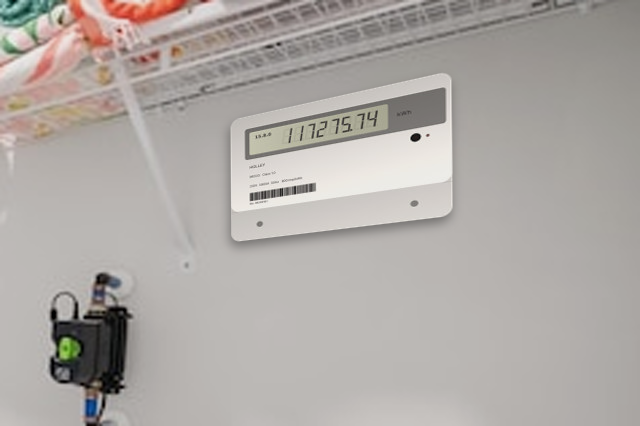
117275.74
